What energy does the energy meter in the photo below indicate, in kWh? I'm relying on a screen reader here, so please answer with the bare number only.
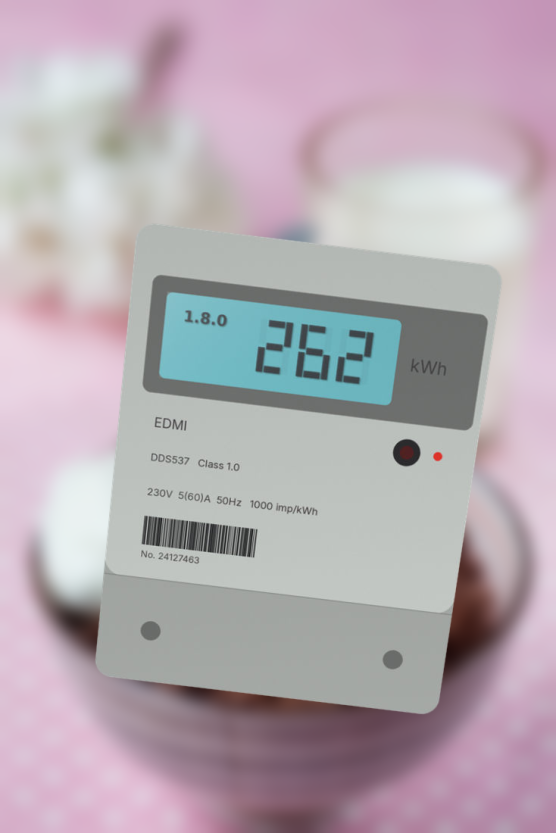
262
